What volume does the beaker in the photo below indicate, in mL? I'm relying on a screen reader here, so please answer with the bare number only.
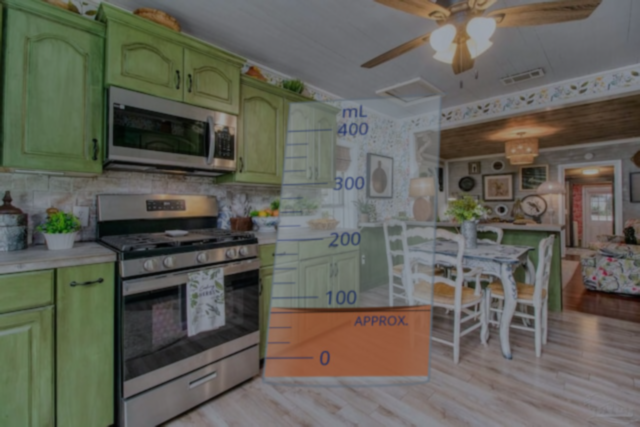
75
